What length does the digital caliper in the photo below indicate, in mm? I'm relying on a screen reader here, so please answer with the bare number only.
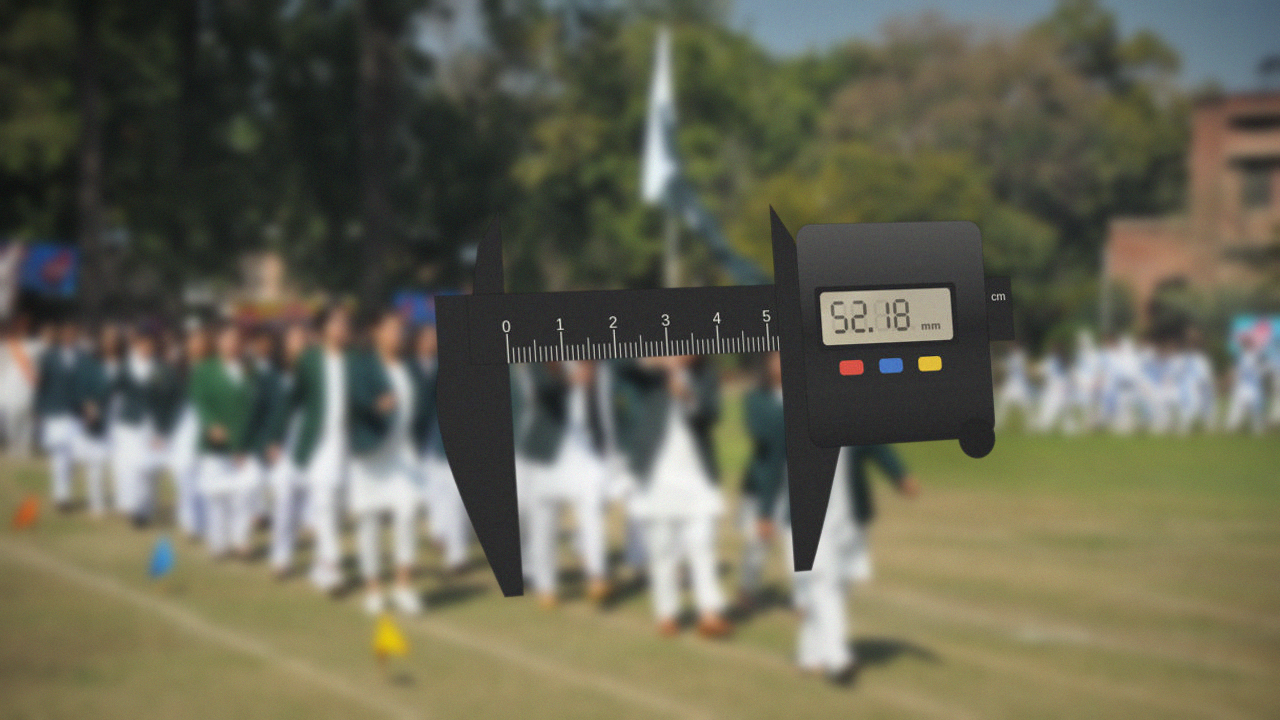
52.18
